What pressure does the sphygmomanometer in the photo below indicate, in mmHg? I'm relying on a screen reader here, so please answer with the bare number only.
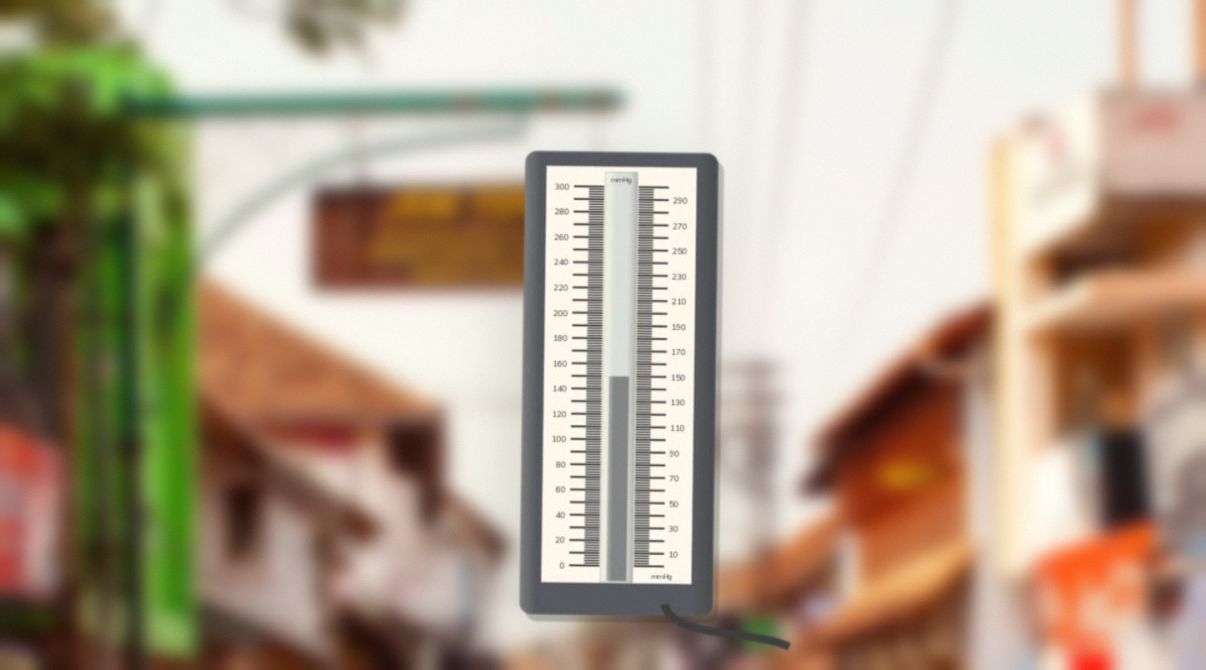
150
